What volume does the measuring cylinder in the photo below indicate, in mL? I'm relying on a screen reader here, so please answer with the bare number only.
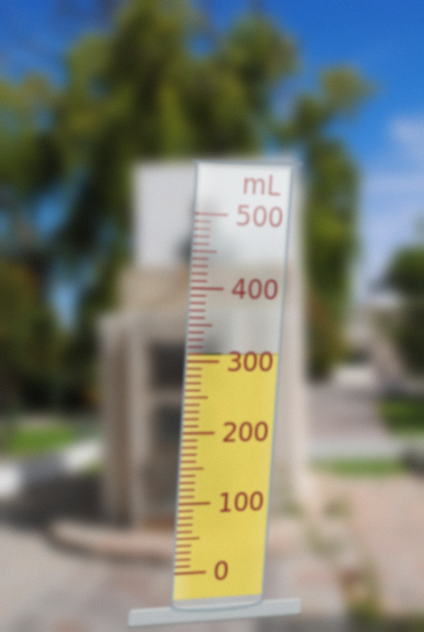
310
